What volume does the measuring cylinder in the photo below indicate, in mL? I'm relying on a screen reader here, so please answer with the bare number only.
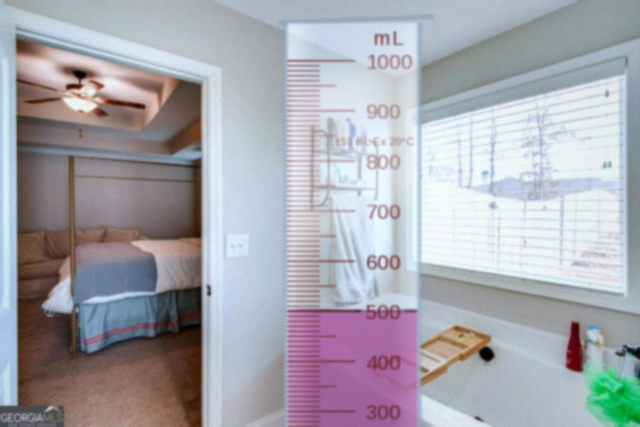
500
